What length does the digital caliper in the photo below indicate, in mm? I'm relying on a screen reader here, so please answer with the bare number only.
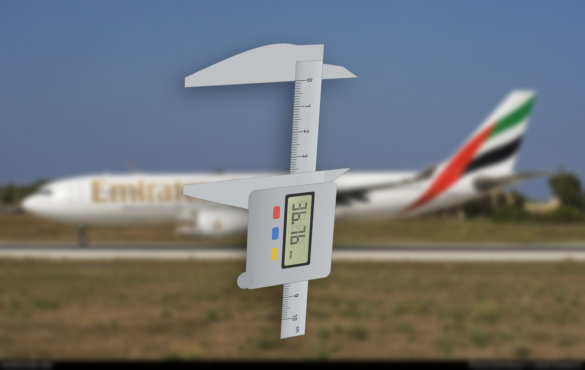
36.76
